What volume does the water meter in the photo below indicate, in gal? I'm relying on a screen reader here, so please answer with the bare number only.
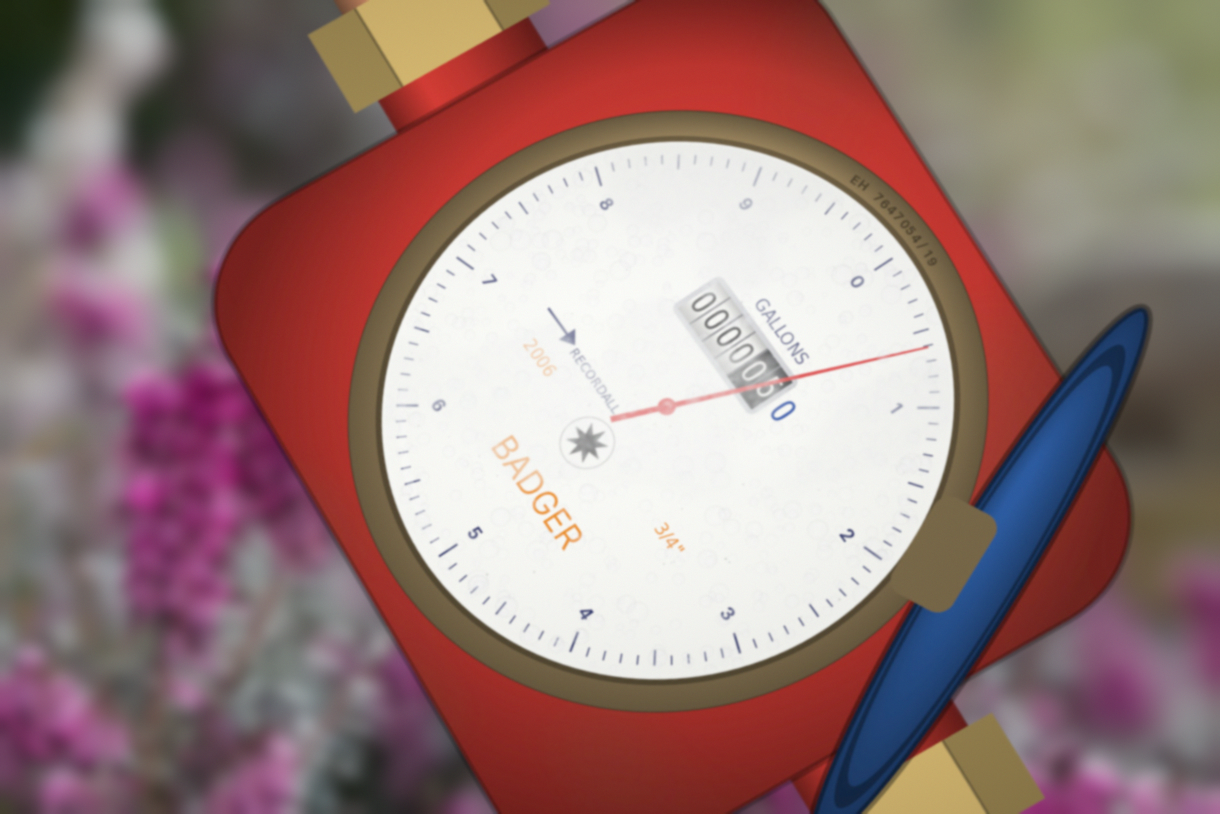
50.6
